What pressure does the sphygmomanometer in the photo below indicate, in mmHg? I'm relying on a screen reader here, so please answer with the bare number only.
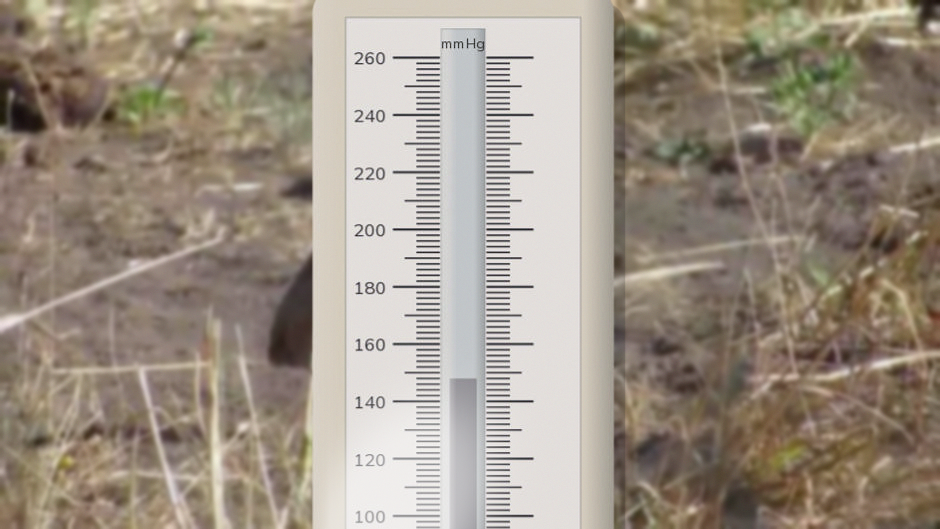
148
